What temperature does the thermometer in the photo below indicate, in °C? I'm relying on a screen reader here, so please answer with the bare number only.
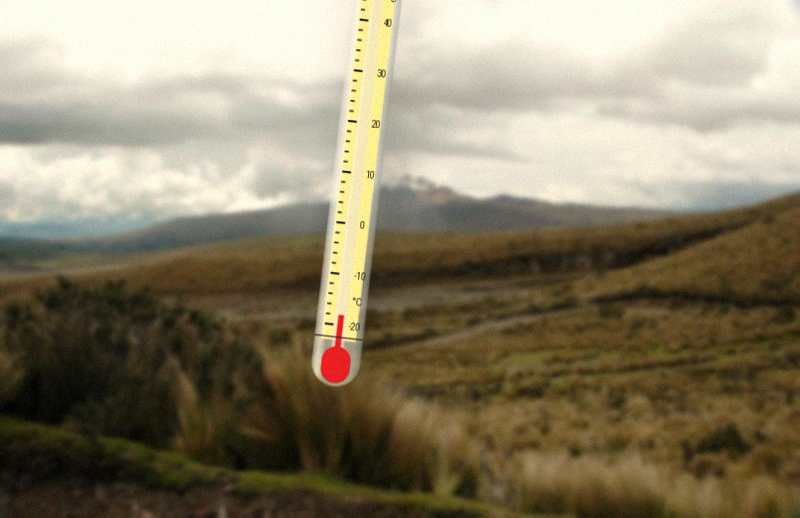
-18
